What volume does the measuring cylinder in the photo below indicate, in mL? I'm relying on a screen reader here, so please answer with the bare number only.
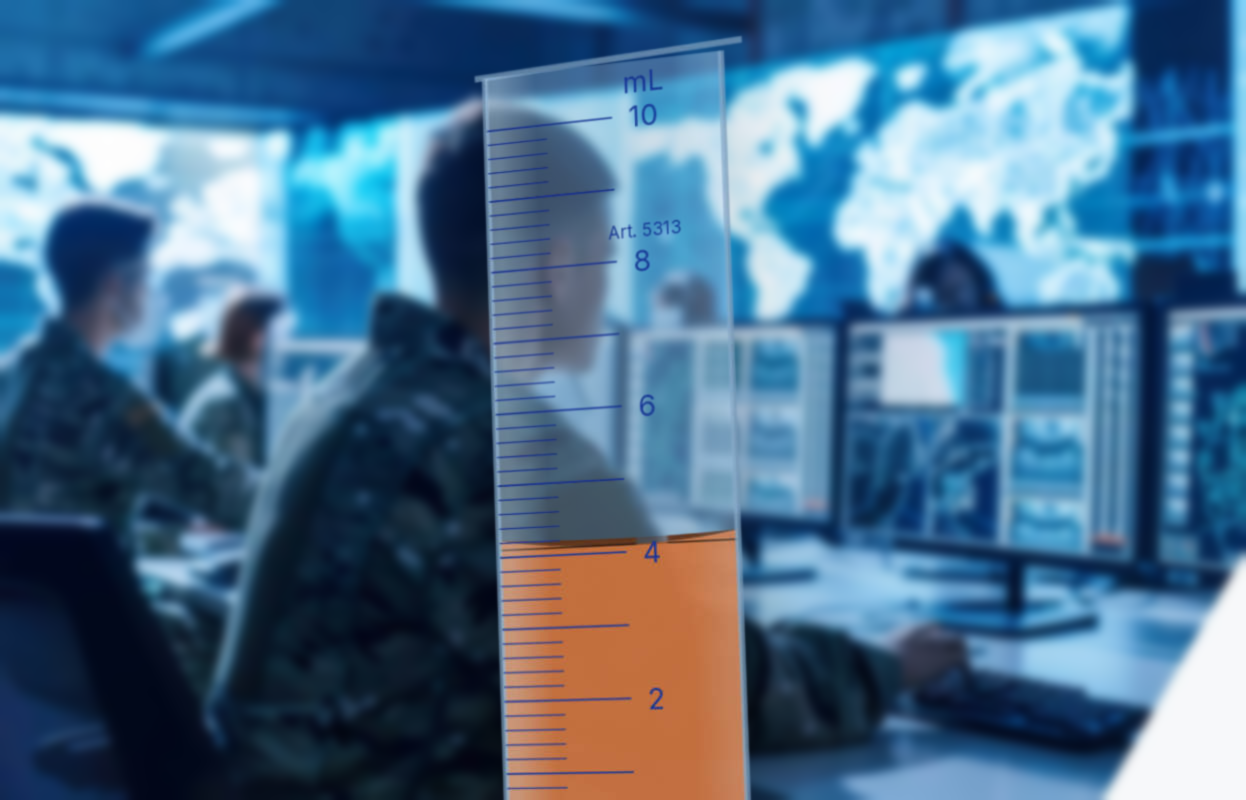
4.1
